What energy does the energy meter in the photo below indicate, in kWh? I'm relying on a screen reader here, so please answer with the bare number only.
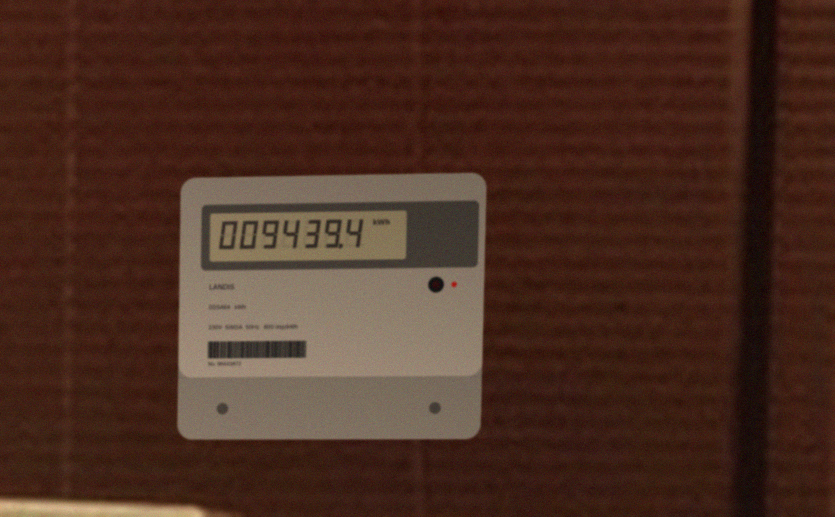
9439.4
